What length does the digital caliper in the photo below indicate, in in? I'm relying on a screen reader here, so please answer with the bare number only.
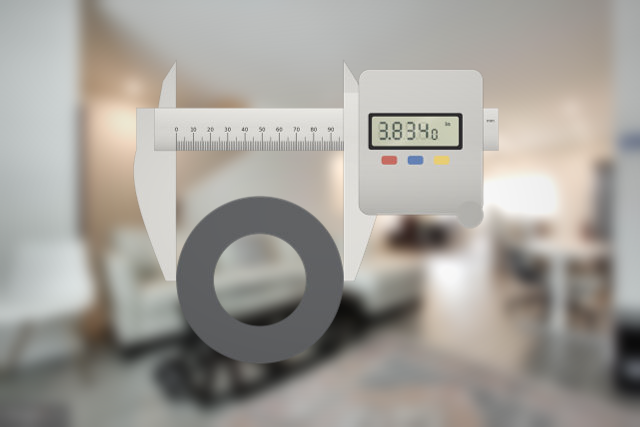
3.8340
